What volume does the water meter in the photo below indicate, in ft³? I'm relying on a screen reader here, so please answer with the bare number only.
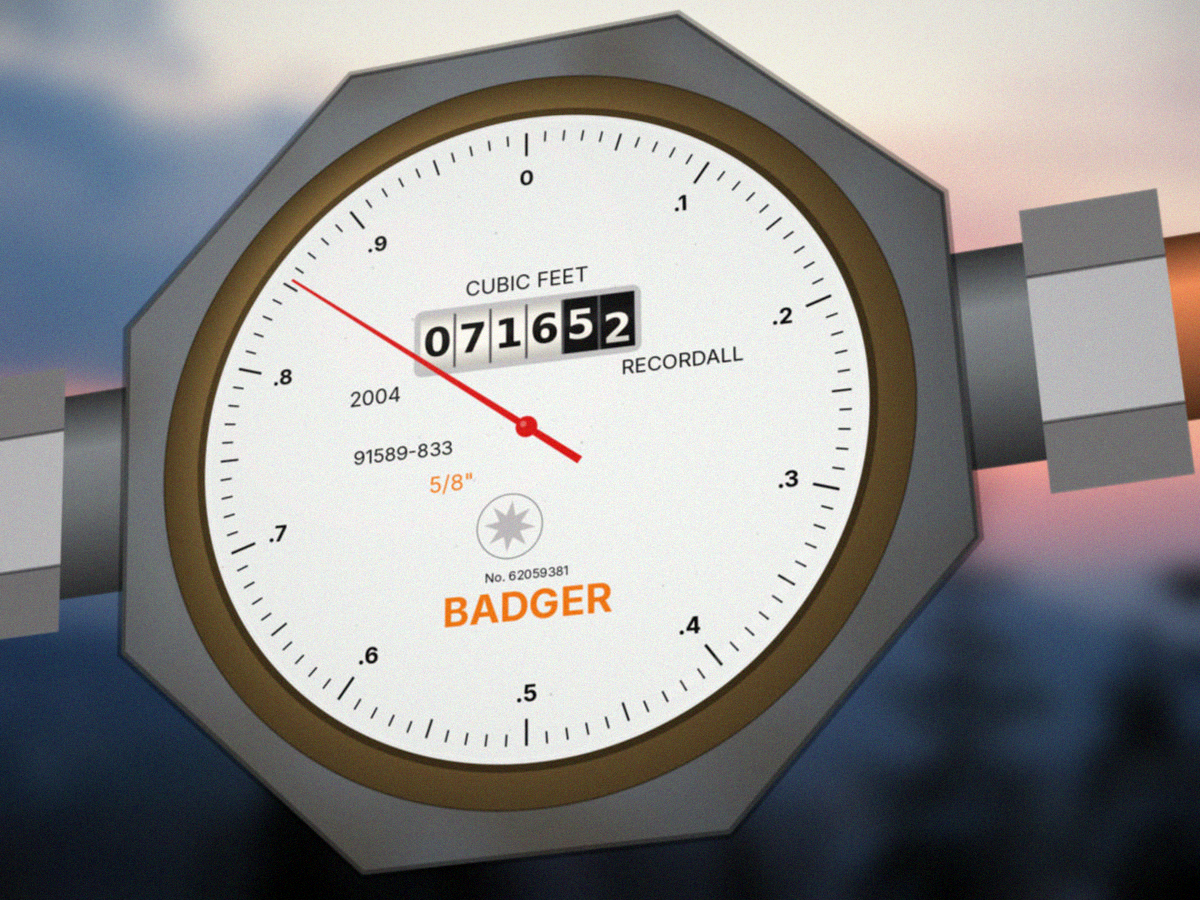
71651.85
